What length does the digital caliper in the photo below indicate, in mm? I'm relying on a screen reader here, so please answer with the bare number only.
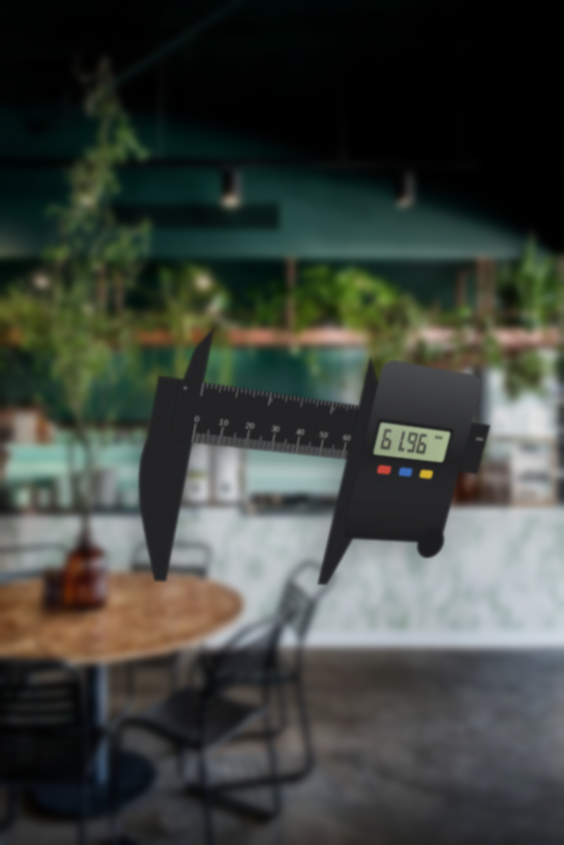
61.96
